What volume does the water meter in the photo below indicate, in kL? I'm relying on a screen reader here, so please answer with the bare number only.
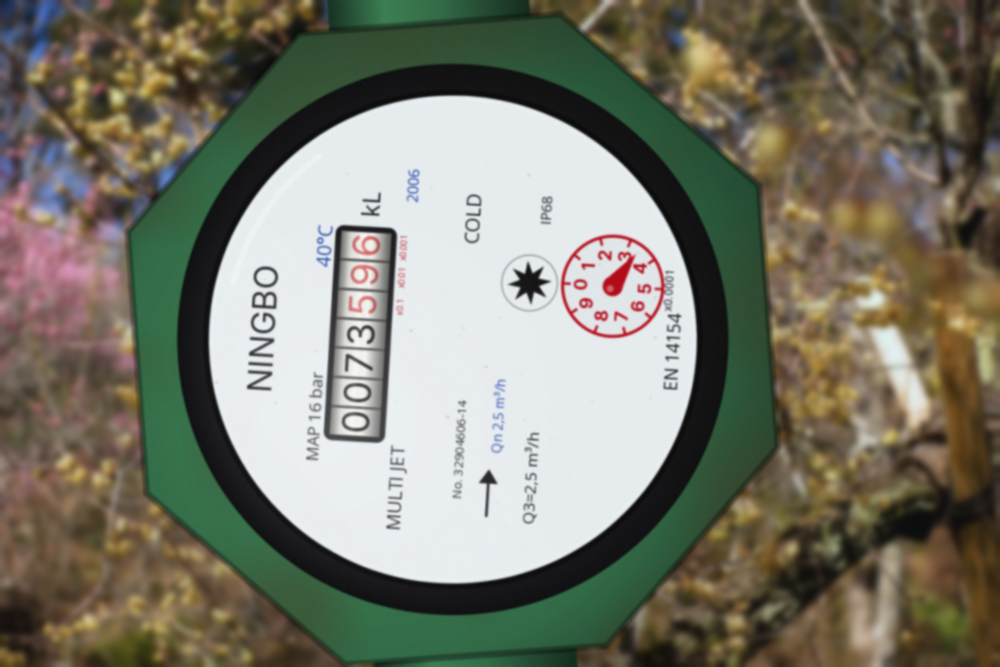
73.5963
